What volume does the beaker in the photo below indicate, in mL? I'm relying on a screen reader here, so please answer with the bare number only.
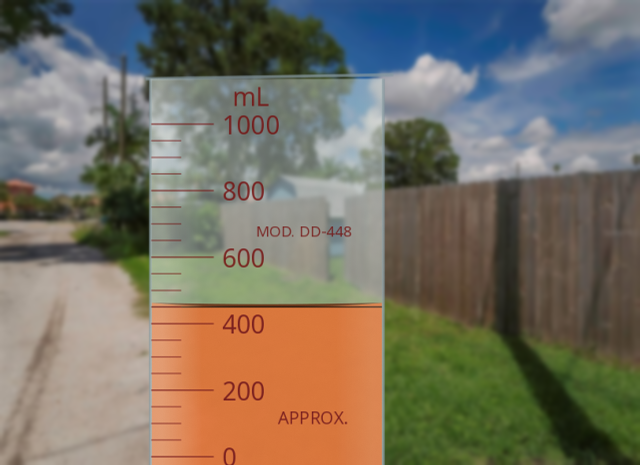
450
